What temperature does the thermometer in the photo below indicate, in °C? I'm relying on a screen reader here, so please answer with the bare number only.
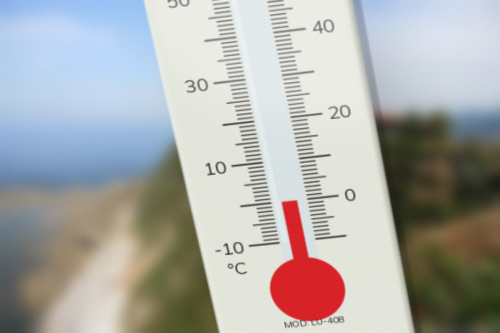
0
